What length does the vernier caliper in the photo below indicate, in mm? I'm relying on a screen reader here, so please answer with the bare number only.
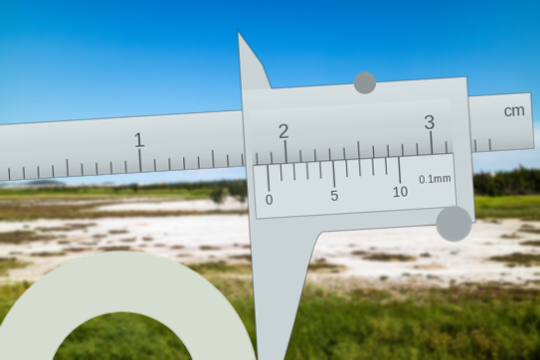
18.7
